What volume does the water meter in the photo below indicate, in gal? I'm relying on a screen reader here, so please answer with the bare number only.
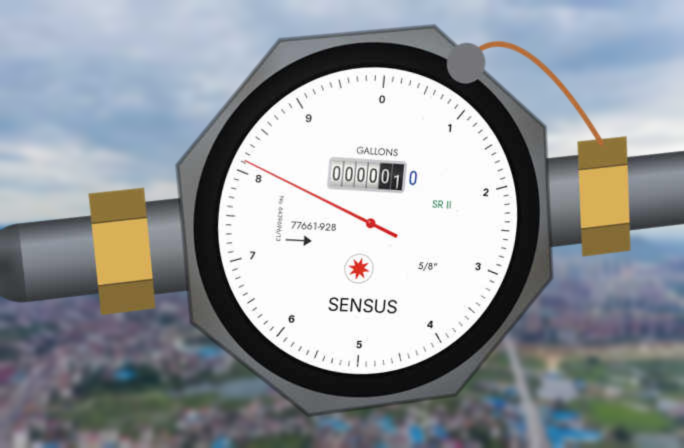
8.1
